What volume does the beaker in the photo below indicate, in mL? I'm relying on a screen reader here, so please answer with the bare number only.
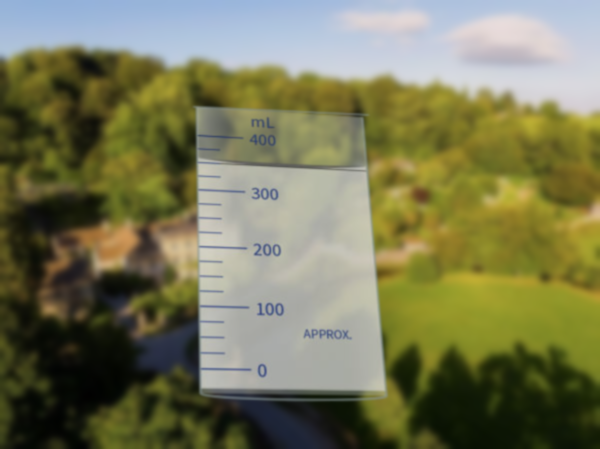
350
